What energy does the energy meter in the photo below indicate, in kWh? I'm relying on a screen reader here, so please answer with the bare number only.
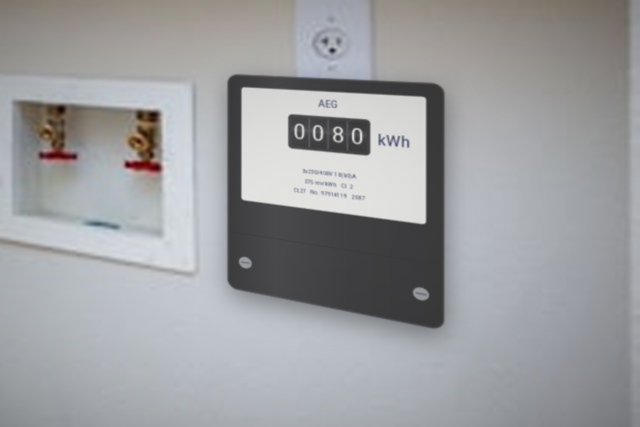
80
